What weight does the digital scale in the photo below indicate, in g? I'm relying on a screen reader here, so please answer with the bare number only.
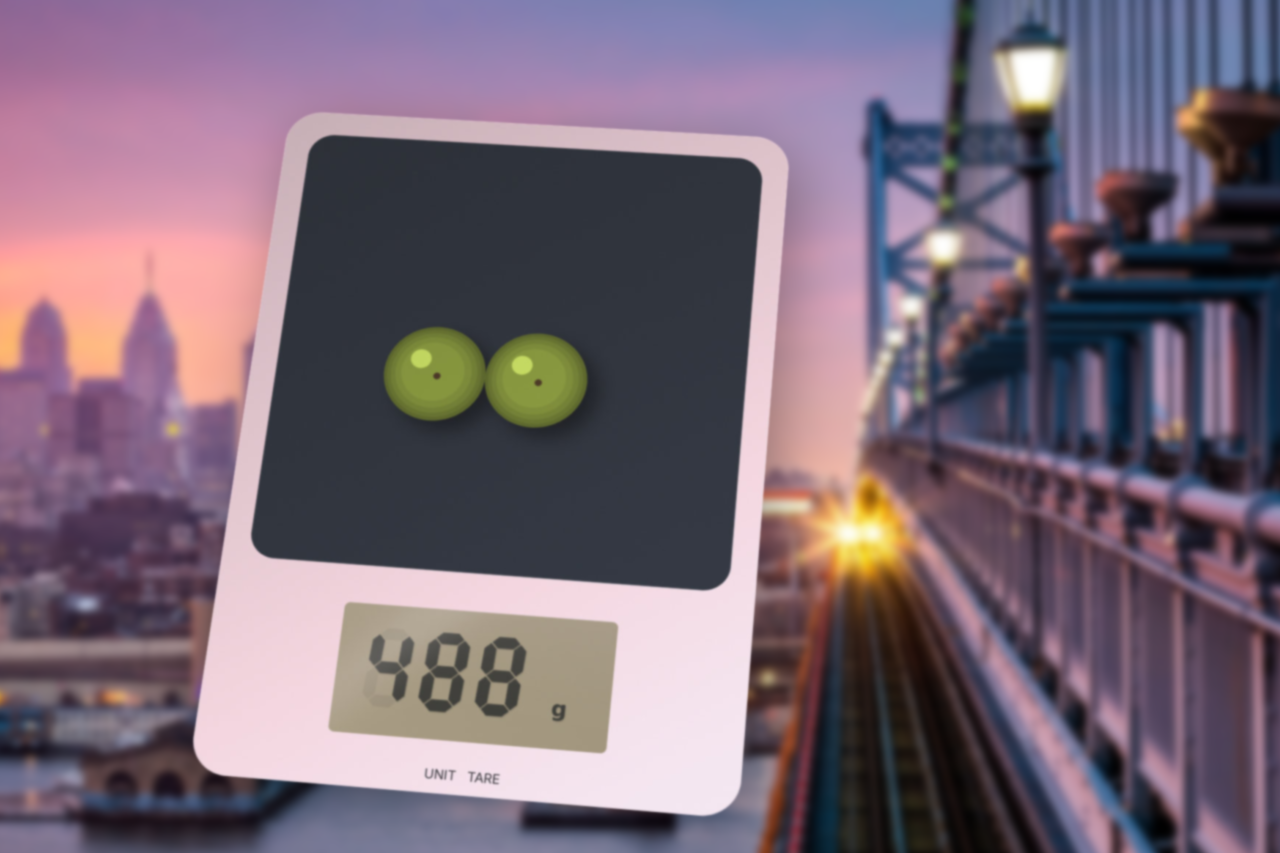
488
